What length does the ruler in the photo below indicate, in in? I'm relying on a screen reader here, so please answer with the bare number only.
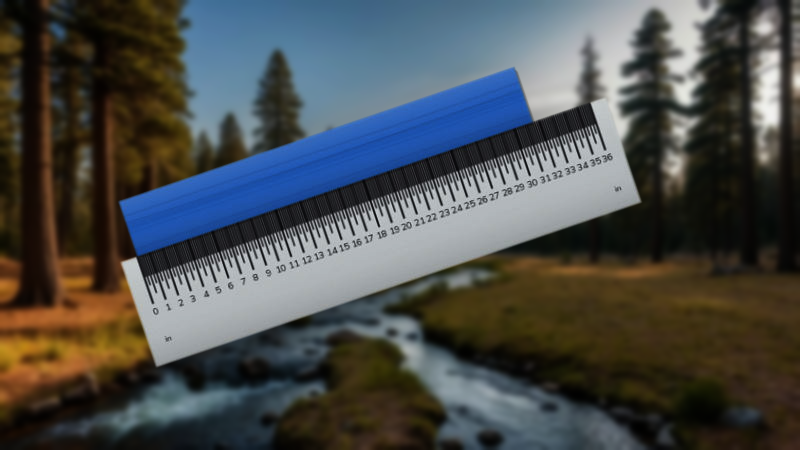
31.5
